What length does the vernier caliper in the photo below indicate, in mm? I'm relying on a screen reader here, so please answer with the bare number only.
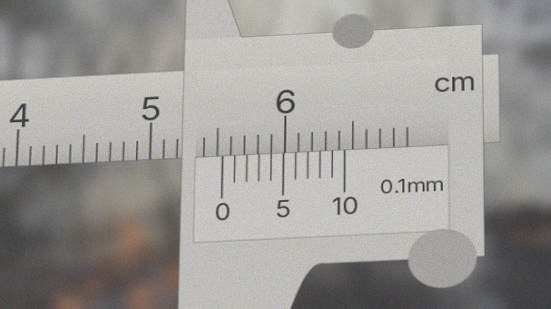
55.4
